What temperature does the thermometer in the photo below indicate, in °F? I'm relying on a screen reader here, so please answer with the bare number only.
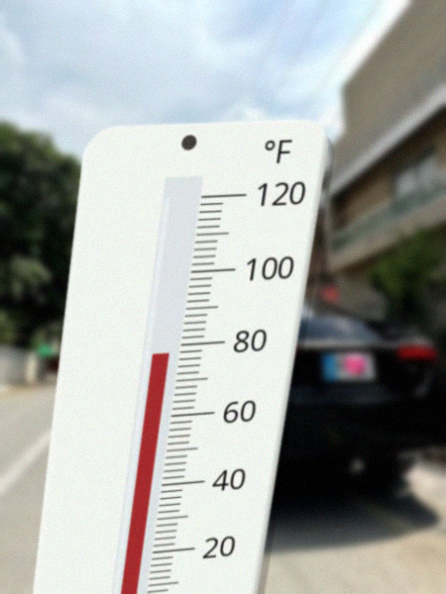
78
